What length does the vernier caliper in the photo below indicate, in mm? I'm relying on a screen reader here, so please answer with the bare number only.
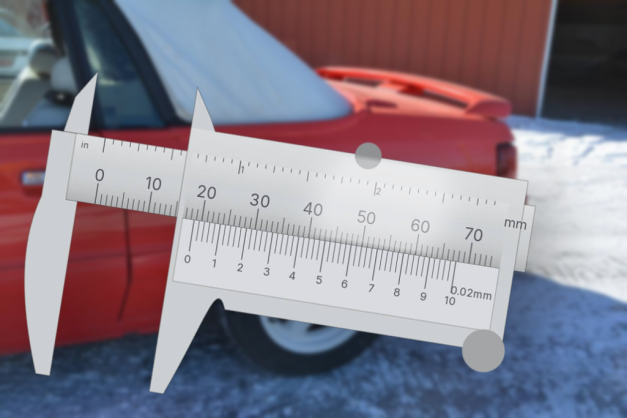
18.6
